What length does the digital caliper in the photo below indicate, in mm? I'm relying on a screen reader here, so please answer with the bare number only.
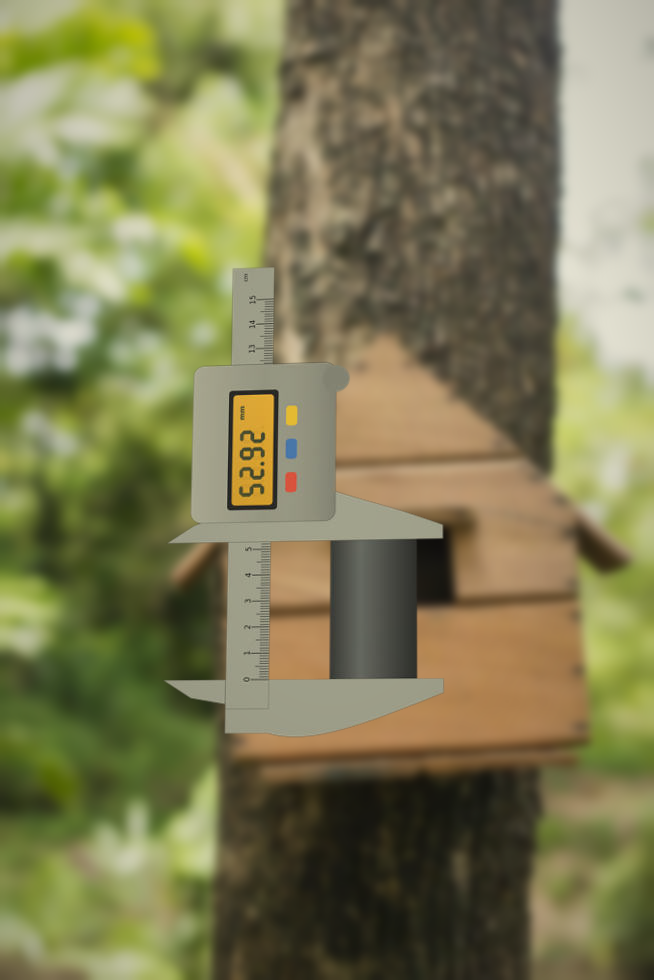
52.92
